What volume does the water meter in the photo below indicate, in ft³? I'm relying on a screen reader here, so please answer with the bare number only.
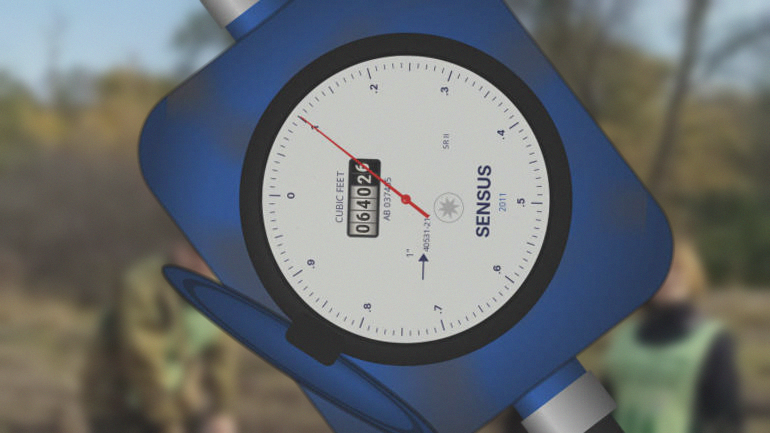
64026.10
